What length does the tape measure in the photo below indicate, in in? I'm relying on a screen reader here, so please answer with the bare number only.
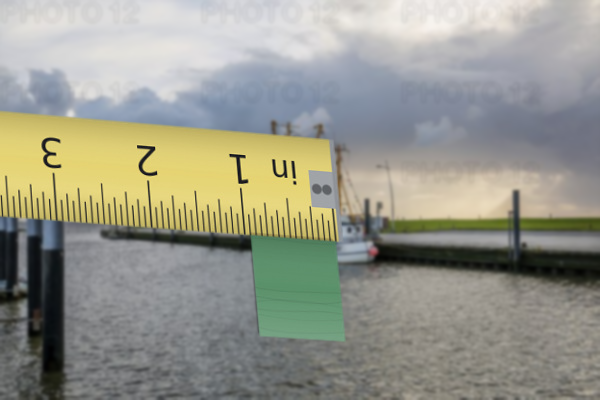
0.9375
